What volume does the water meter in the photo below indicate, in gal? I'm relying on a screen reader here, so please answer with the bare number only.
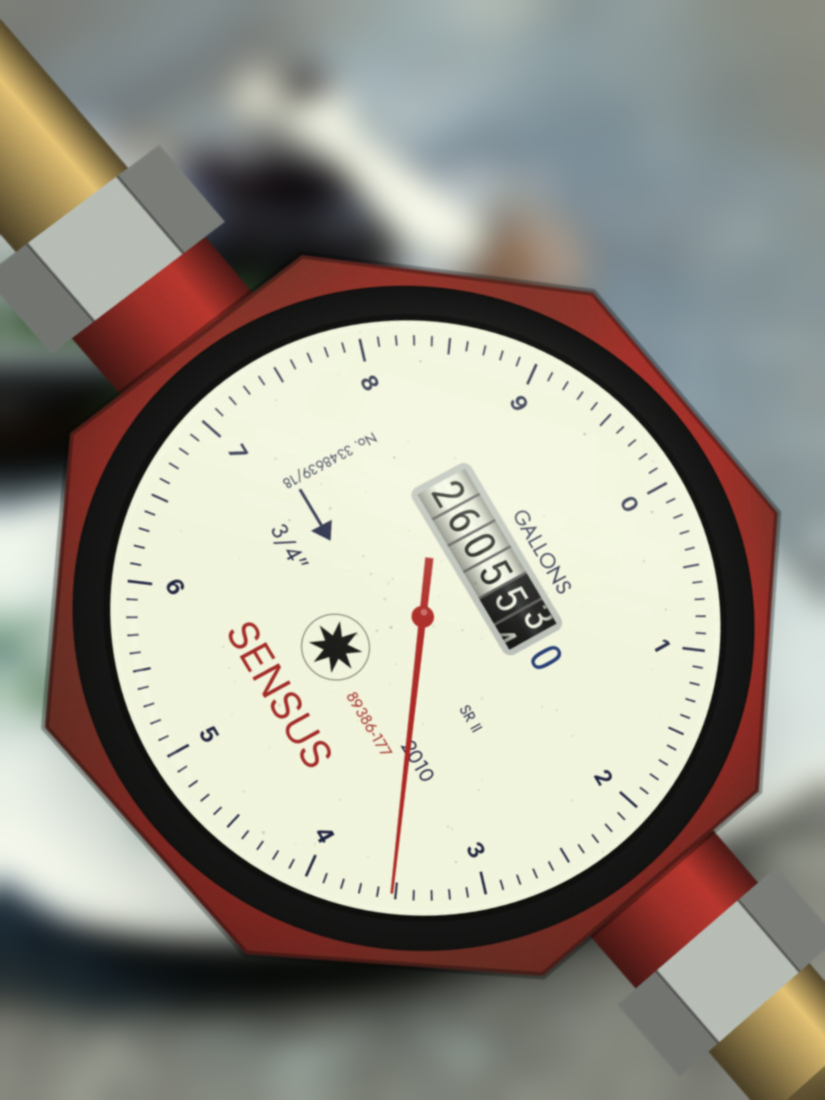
2605533.5
